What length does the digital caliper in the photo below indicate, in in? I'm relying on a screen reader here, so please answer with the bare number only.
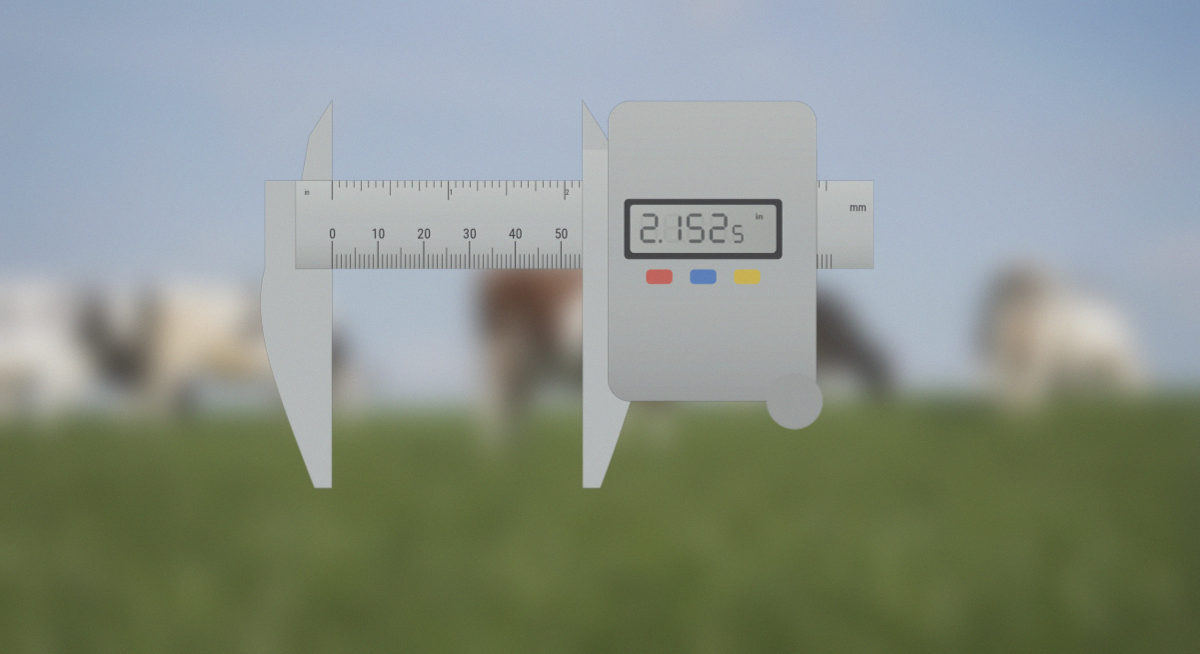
2.1525
